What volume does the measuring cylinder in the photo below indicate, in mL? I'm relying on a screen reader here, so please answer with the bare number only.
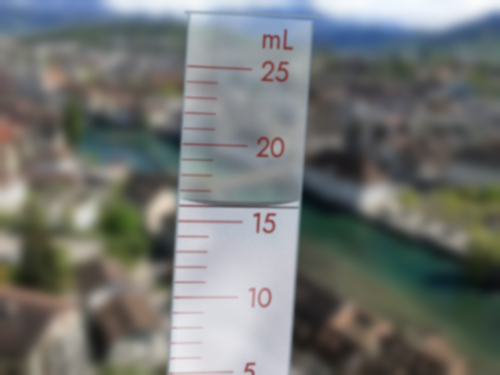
16
